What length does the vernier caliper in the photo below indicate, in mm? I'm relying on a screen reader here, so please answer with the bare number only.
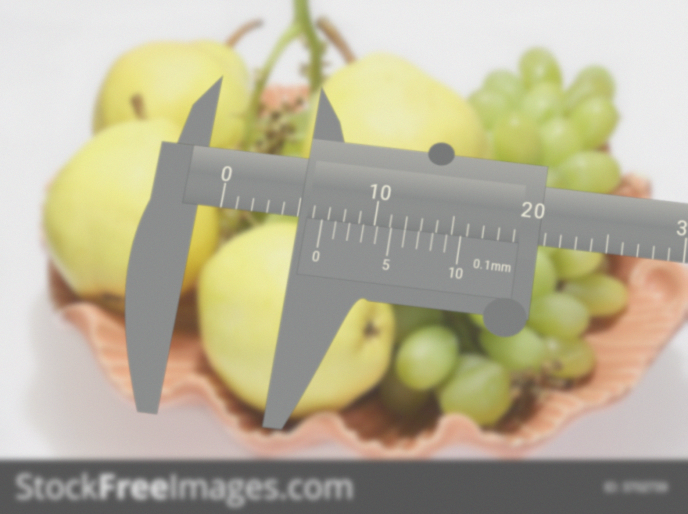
6.6
